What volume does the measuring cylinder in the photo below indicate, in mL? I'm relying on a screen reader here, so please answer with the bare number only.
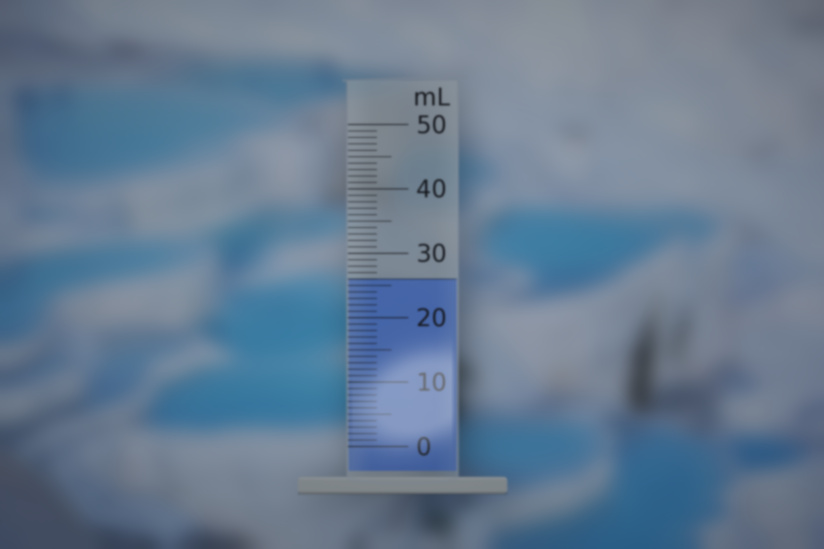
26
